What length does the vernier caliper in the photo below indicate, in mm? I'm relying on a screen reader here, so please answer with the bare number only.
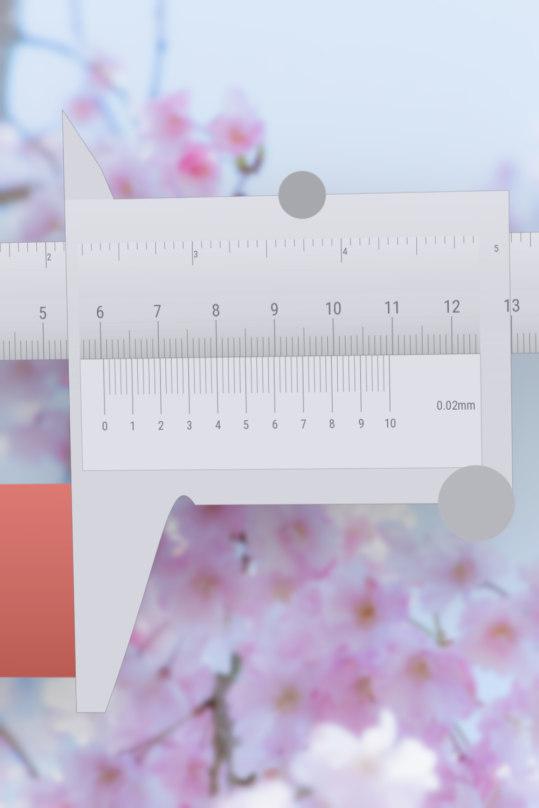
60.4
